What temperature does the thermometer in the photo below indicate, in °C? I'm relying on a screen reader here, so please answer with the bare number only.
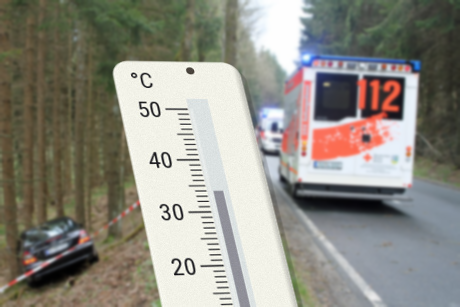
34
